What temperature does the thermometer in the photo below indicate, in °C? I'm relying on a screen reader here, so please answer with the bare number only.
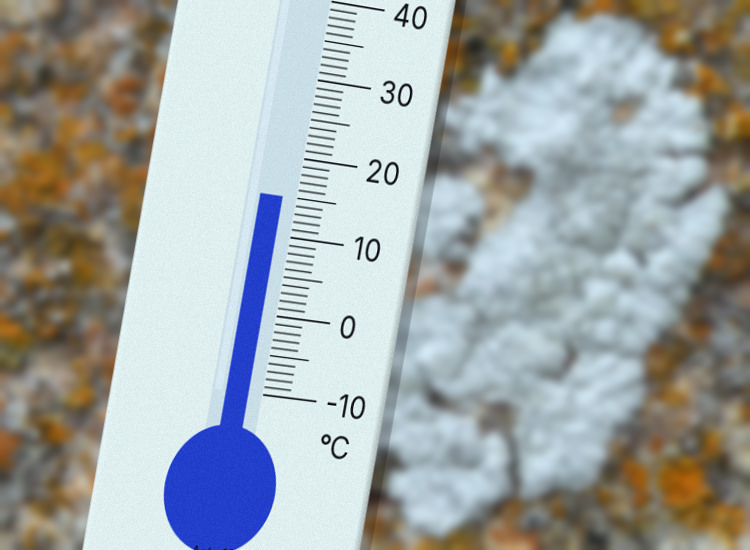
15
